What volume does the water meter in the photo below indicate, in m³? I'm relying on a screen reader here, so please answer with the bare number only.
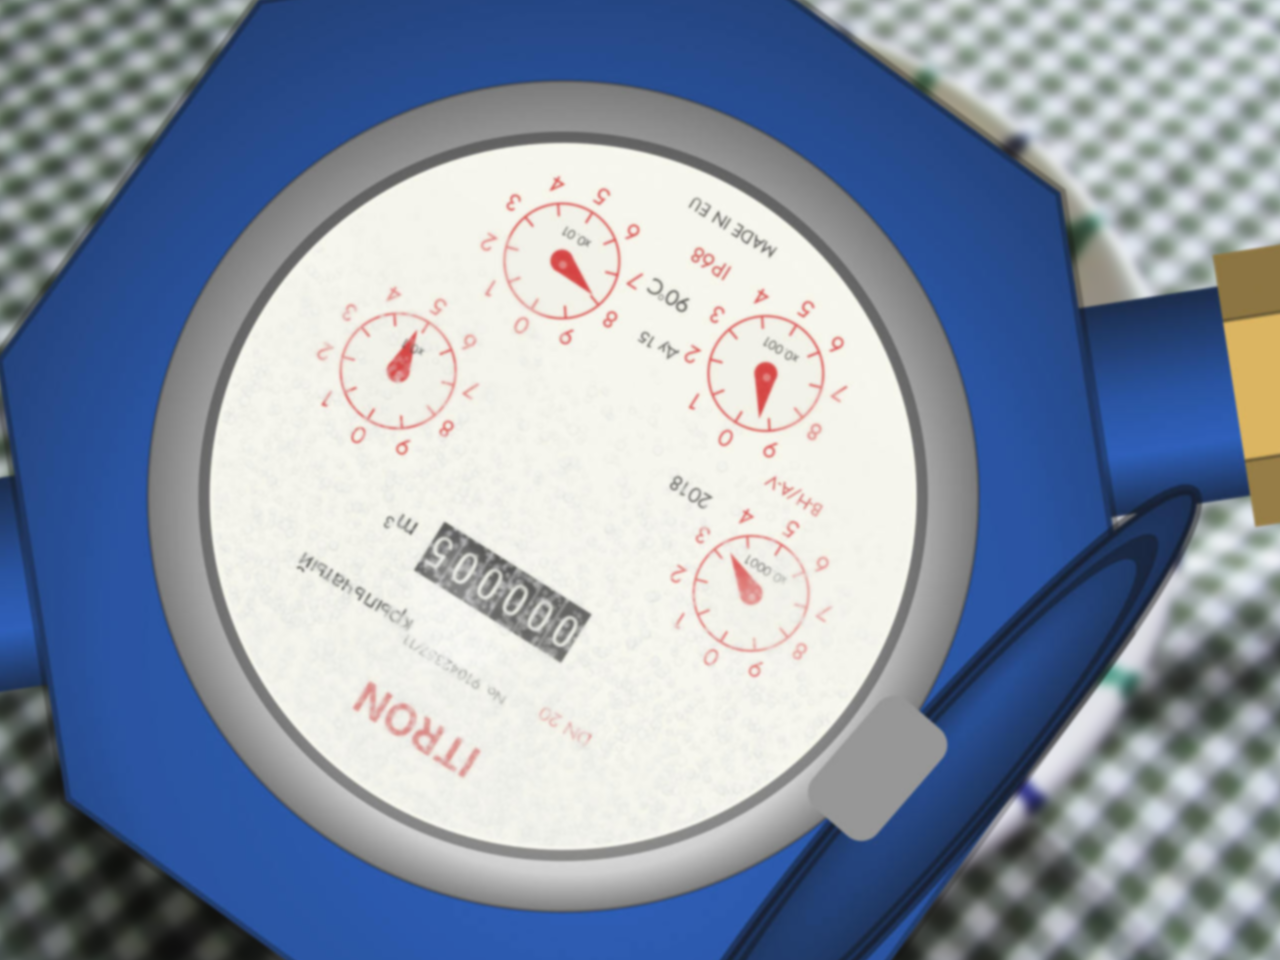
5.4793
